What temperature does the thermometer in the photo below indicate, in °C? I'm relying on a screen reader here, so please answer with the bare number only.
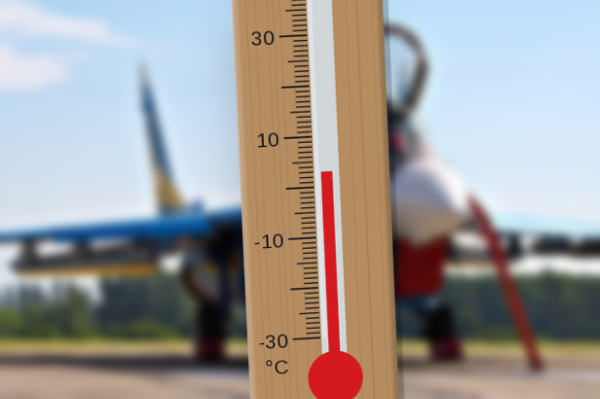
3
